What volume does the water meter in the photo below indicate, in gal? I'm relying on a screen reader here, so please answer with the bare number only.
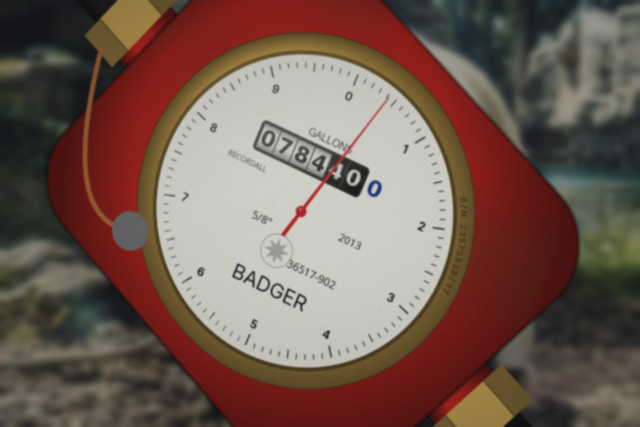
784400.4
